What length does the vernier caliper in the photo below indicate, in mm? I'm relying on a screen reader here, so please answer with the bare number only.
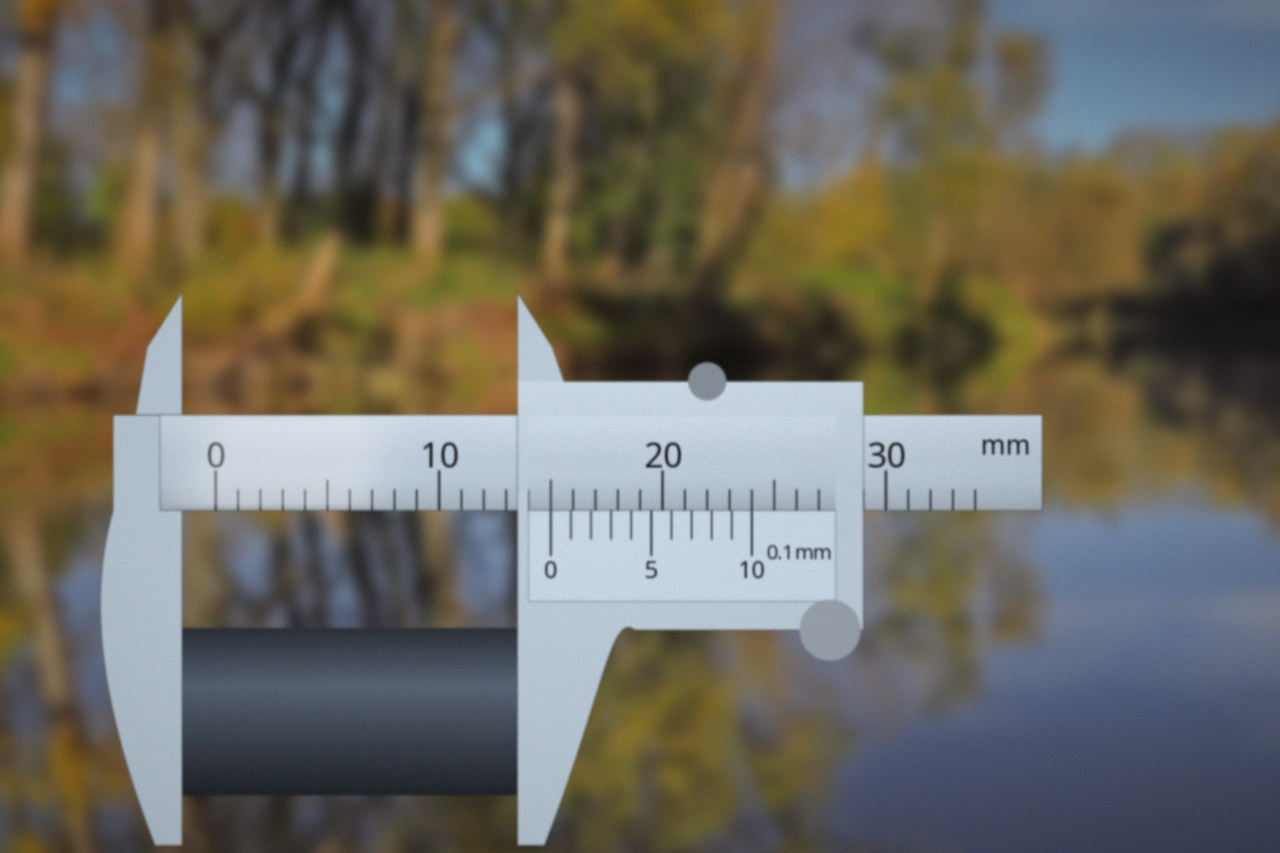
15.0
